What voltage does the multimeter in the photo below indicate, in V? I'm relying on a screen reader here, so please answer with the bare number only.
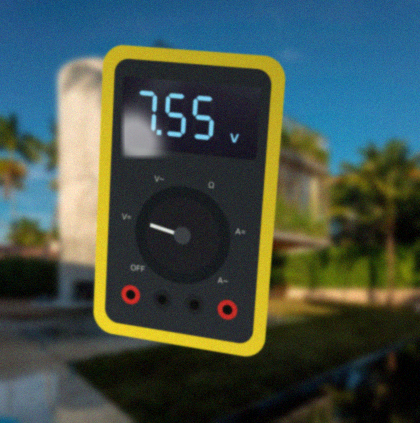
7.55
